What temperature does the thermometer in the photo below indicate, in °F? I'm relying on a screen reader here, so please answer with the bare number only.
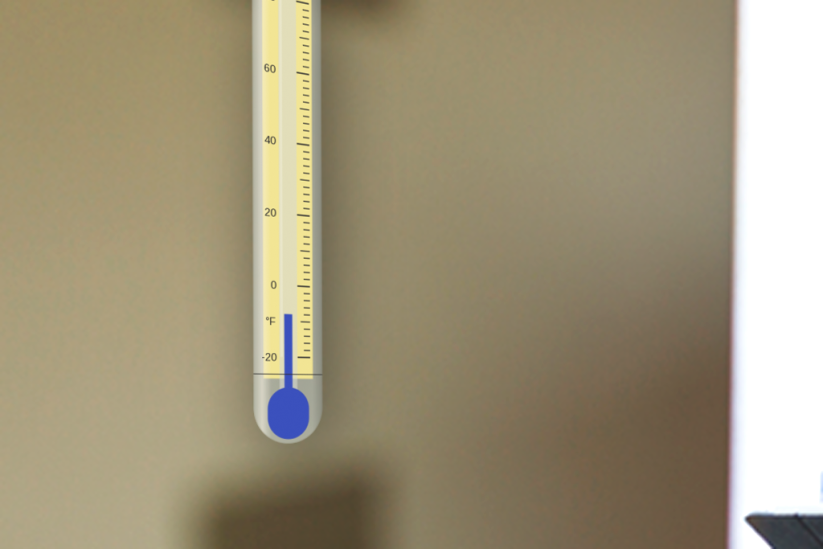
-8
